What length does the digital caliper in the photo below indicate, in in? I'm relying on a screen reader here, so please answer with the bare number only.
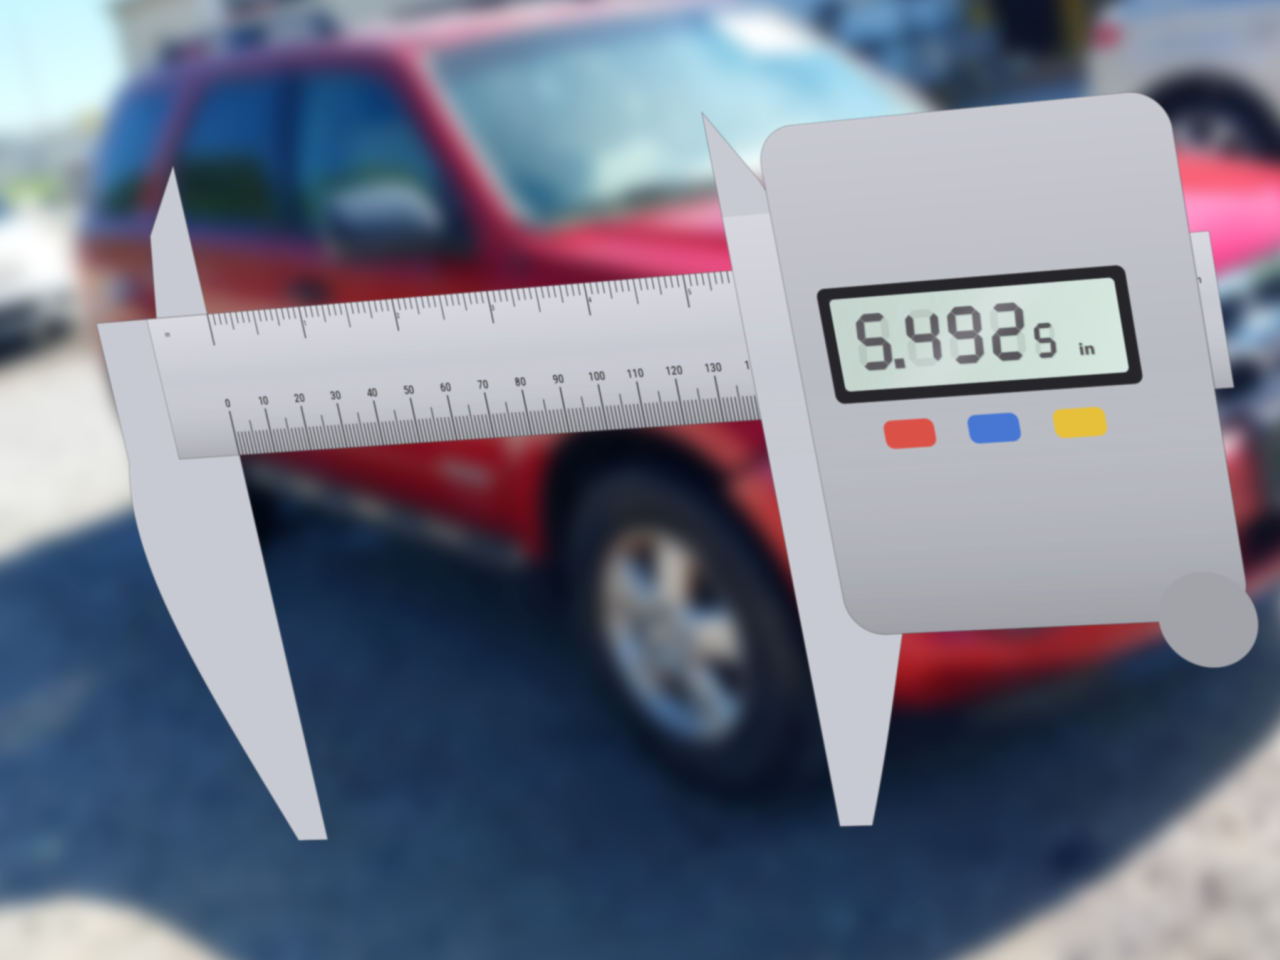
5.4925
